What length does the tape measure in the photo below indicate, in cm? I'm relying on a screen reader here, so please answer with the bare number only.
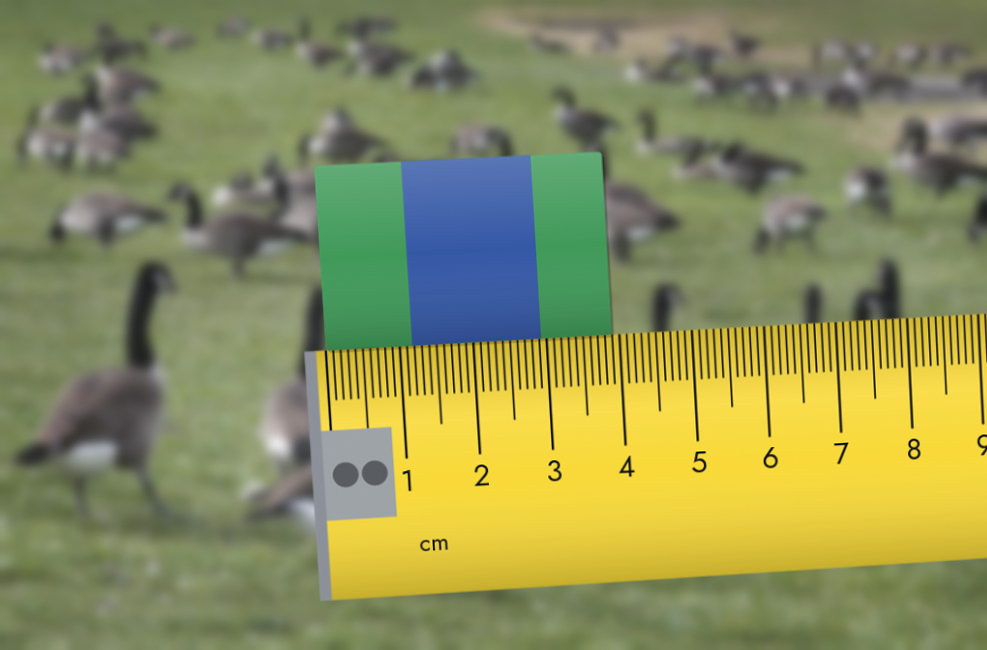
3.9
